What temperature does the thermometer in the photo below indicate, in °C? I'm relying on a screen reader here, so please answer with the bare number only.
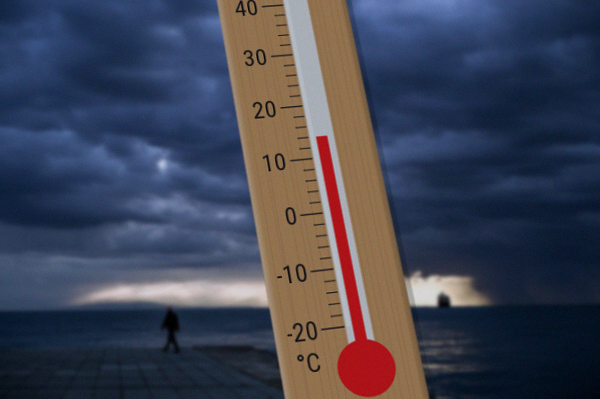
14
